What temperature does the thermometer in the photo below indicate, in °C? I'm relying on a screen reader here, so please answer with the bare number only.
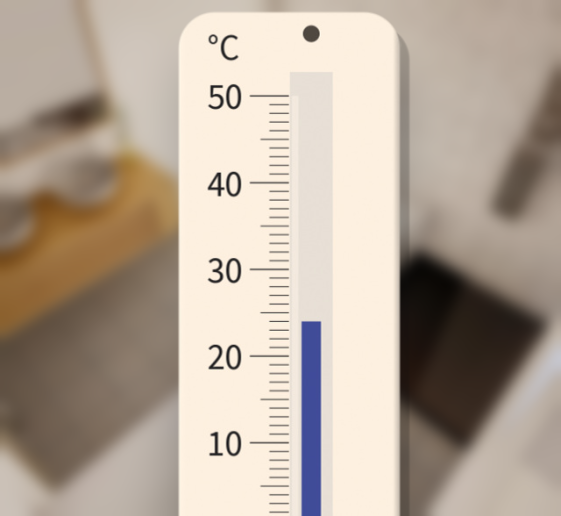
24
